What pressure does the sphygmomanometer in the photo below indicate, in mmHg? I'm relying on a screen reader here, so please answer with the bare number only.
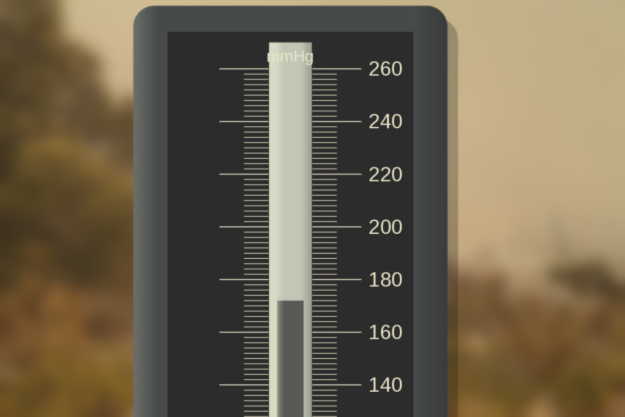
172
